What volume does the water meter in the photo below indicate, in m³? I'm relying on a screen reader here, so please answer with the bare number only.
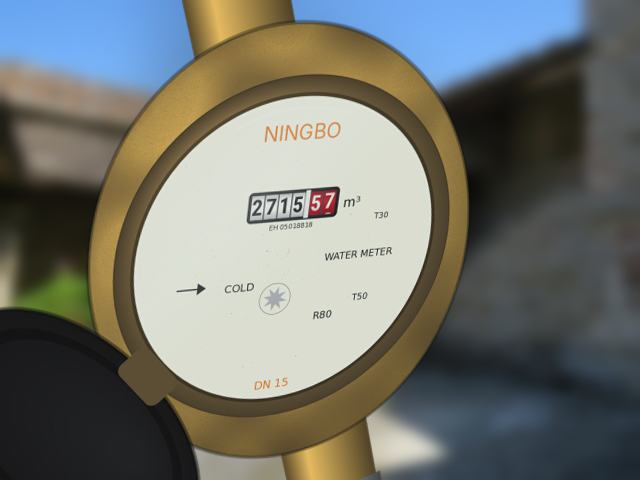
2715.57
